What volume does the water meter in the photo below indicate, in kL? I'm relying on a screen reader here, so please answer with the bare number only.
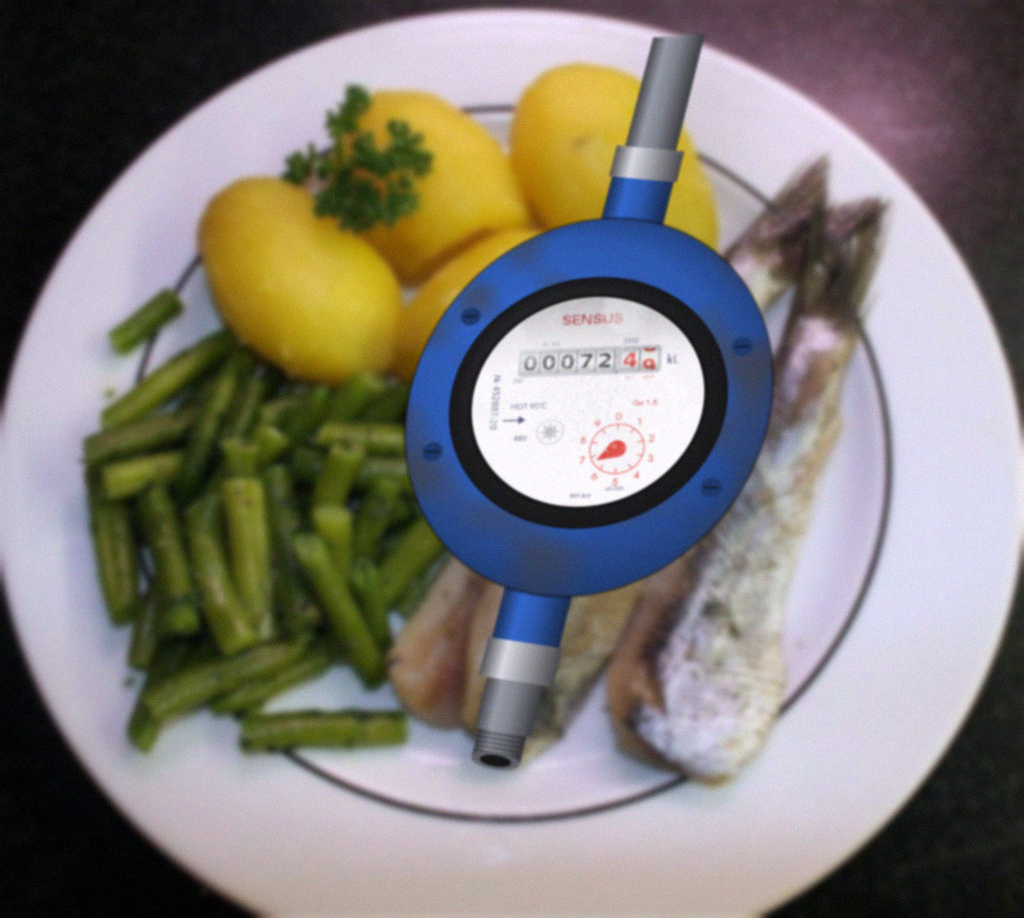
72.486
